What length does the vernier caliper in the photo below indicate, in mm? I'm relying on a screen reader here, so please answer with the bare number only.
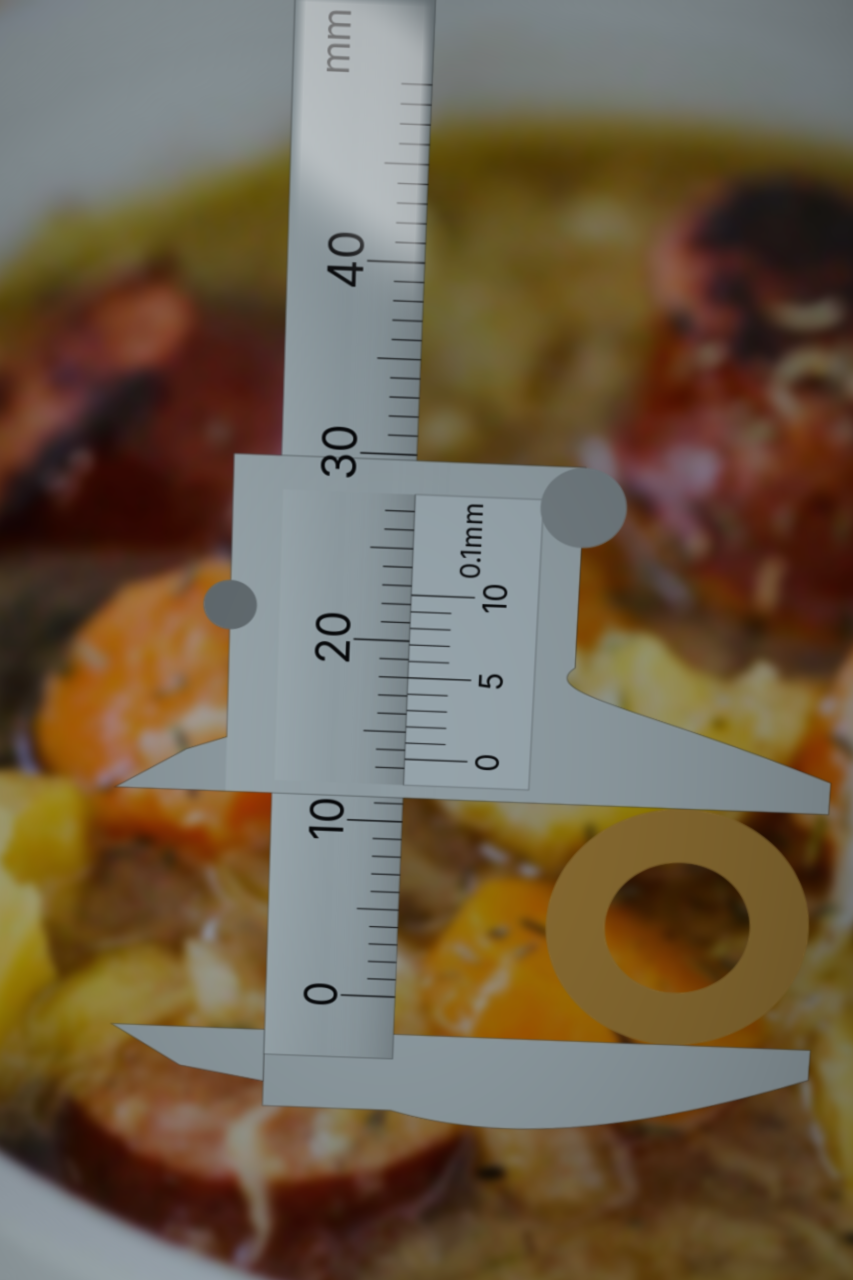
13.5
